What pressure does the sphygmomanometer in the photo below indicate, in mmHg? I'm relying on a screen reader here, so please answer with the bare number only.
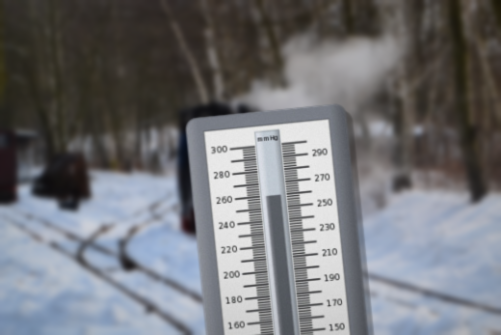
260
